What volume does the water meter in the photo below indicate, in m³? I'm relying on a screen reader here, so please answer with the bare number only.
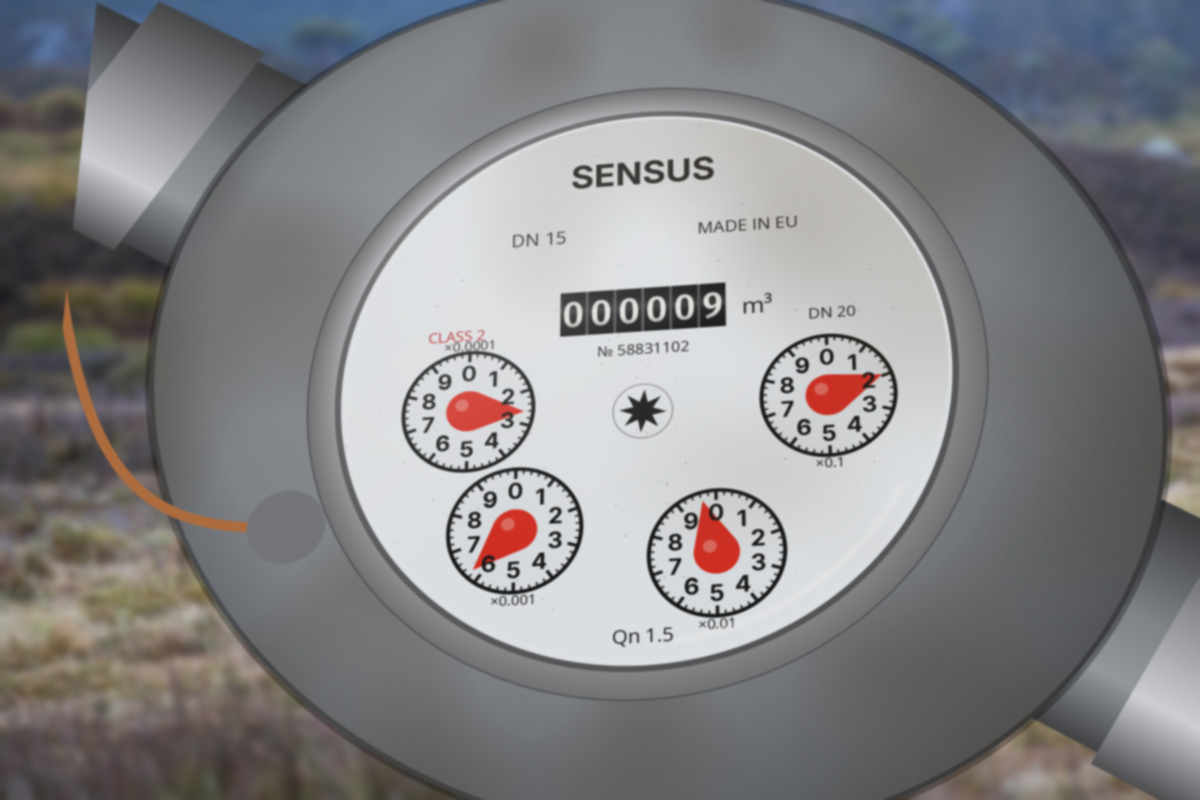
9.1962
